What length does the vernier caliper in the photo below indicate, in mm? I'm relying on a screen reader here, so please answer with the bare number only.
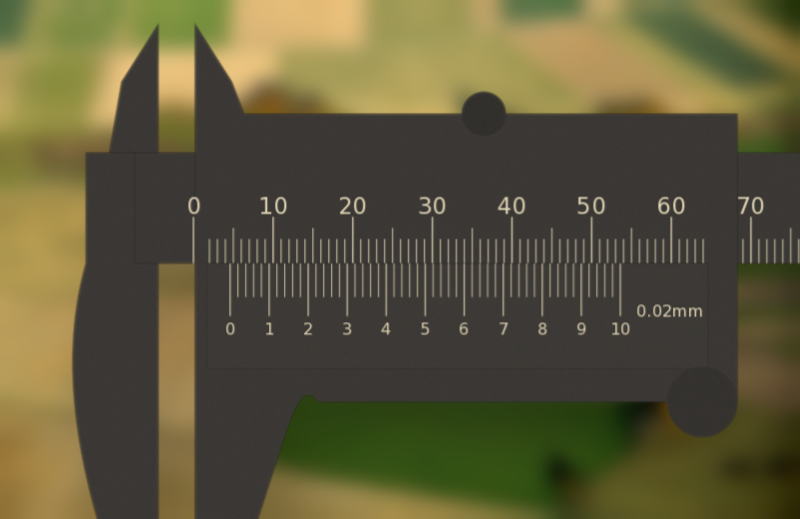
4.6
